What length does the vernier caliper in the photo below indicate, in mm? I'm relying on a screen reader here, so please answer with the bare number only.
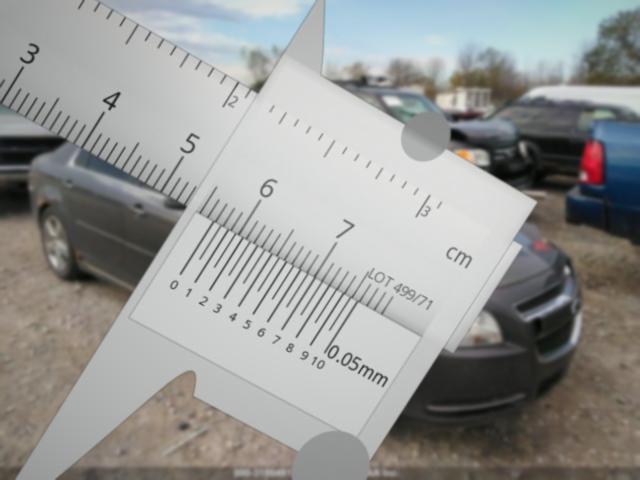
56.8
